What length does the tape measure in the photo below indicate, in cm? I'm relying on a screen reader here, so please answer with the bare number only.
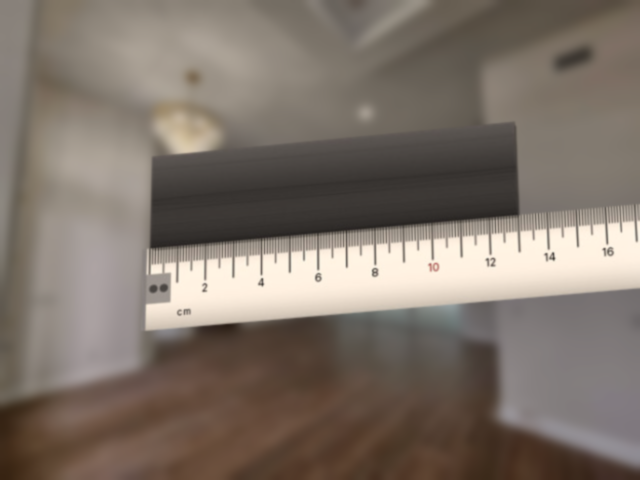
13
